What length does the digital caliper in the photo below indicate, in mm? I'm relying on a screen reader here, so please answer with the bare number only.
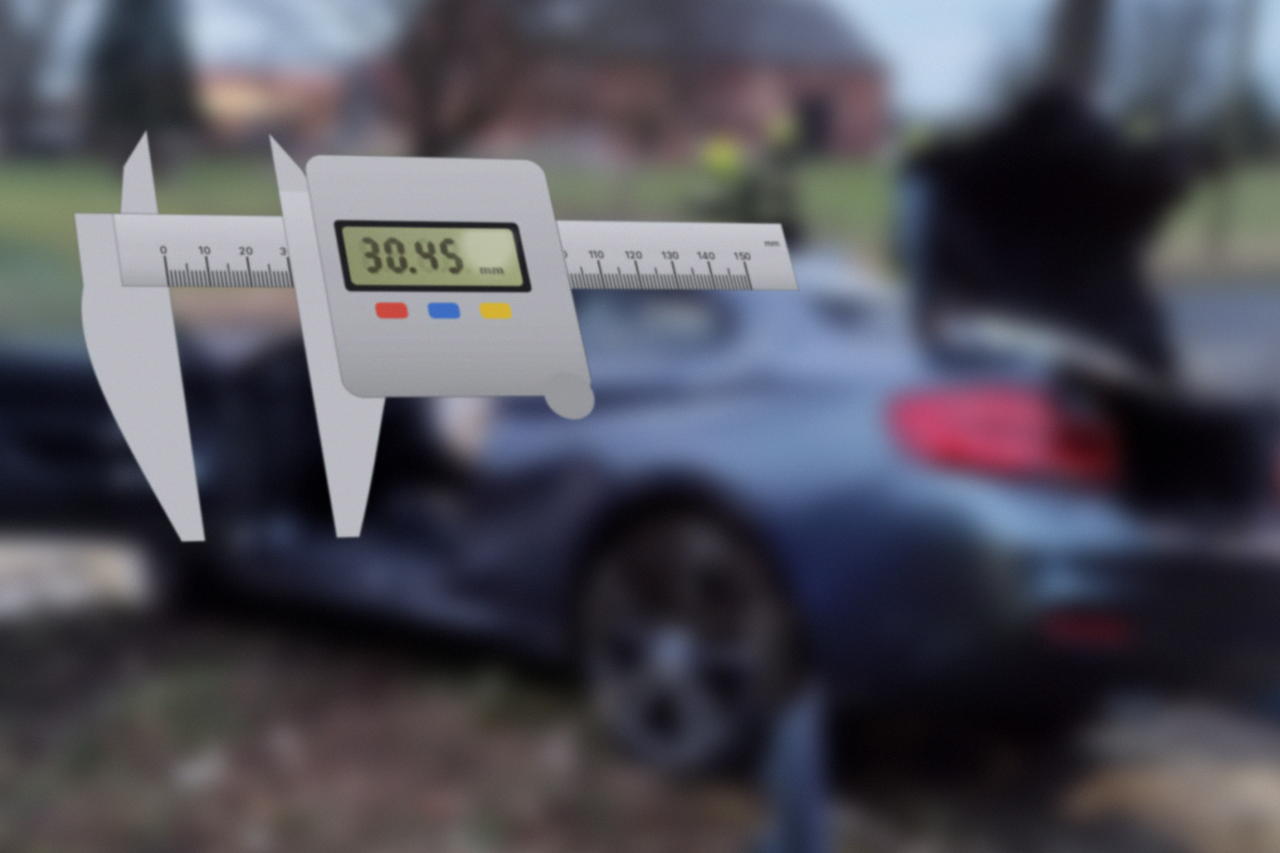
30.45
